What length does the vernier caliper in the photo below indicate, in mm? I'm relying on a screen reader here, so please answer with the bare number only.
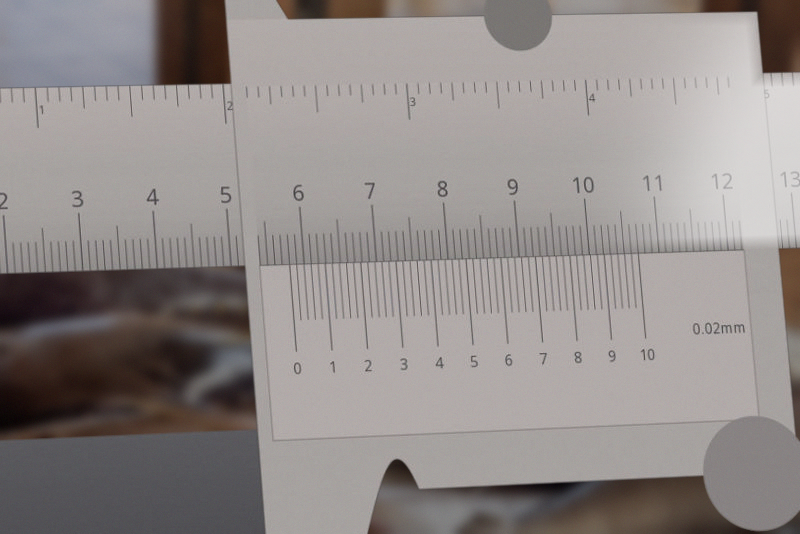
58.0
